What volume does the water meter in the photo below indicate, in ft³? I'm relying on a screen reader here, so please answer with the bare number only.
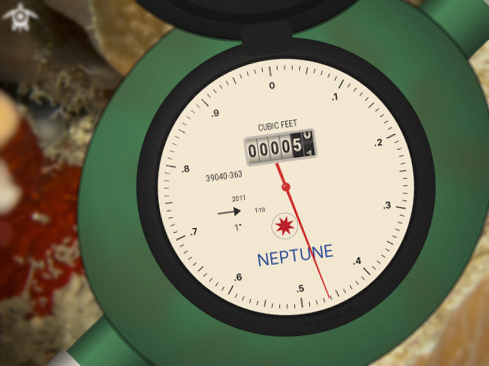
50.46
